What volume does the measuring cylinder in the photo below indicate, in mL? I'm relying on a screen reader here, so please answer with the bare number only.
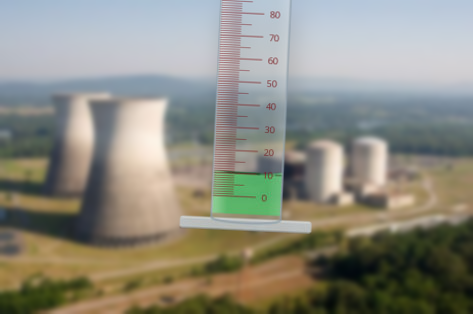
10
